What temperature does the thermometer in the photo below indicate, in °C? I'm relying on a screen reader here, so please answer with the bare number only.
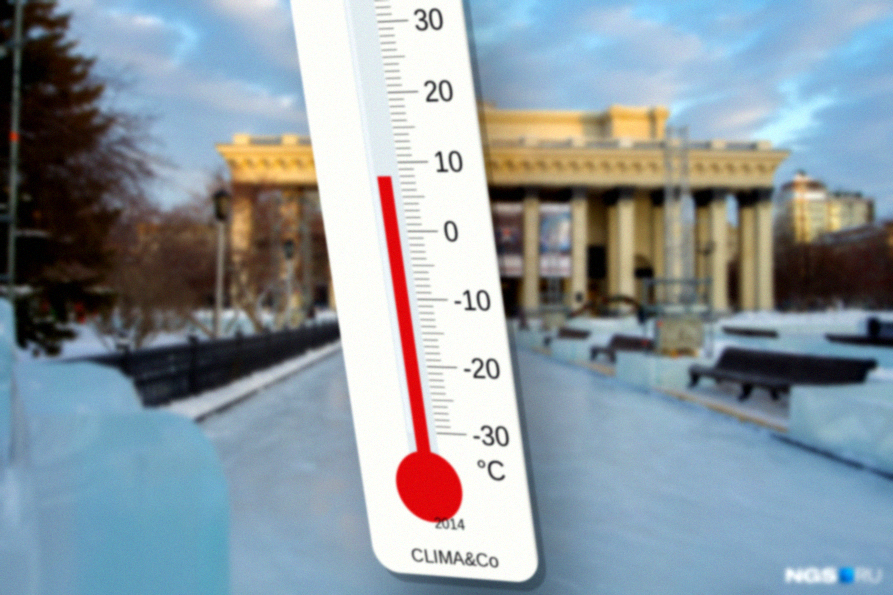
8
